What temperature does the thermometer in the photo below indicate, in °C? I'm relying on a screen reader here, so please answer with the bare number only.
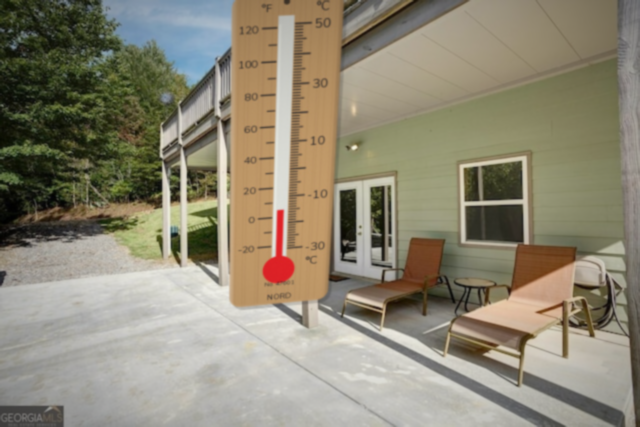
-15
